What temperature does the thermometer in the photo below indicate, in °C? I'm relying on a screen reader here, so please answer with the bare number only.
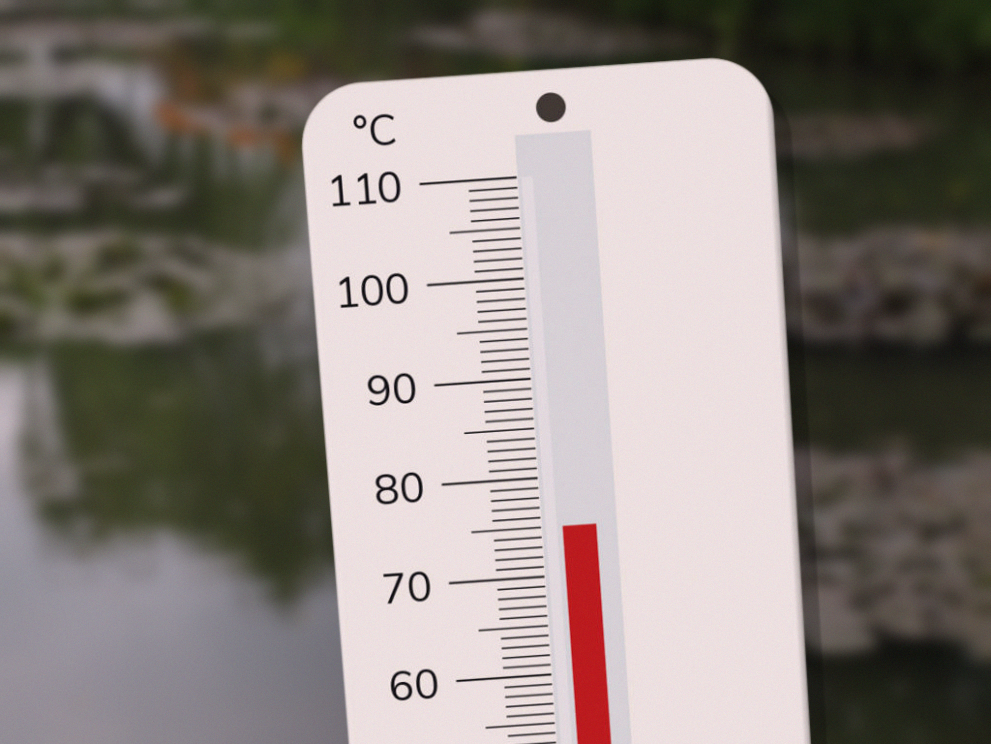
75
